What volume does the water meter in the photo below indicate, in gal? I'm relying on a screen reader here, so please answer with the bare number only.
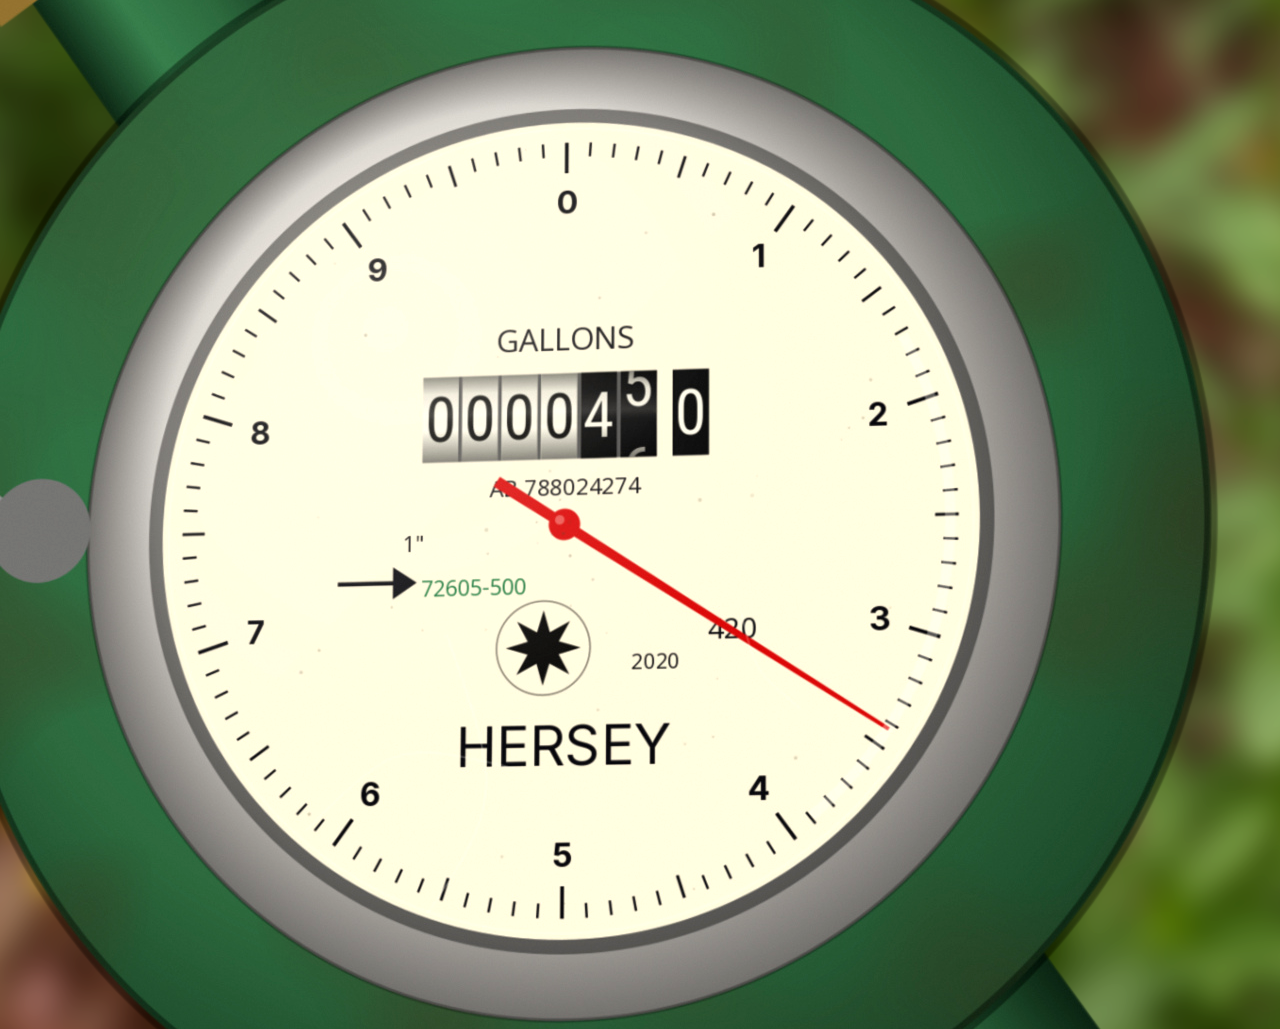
453.4
